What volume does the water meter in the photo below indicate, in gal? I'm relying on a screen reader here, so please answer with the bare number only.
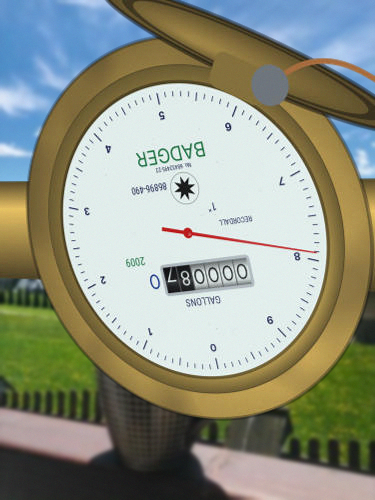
867.9
